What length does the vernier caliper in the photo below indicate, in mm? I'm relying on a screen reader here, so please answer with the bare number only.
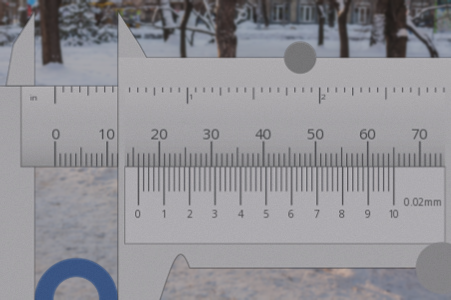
16.0
